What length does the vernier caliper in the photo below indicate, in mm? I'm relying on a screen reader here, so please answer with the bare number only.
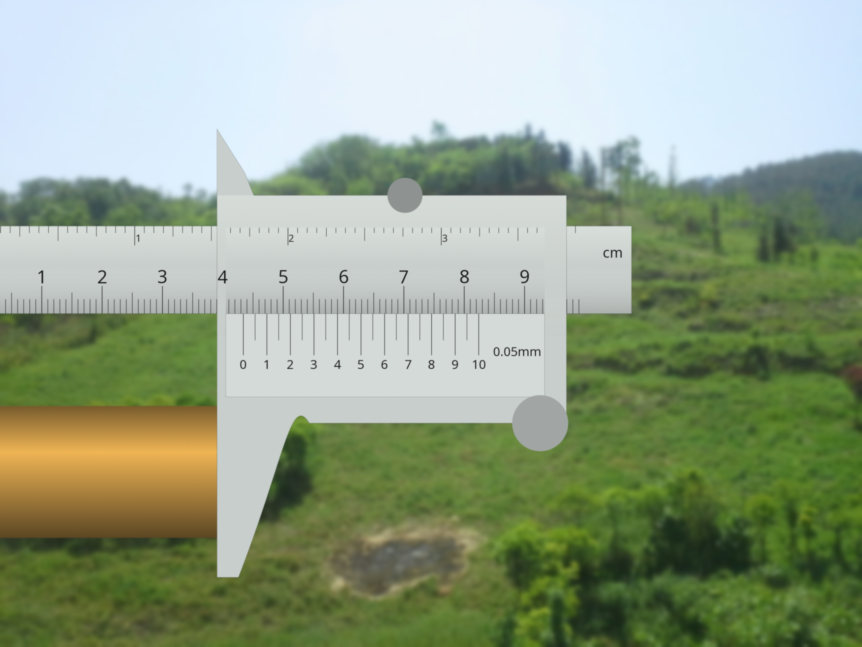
43.4
